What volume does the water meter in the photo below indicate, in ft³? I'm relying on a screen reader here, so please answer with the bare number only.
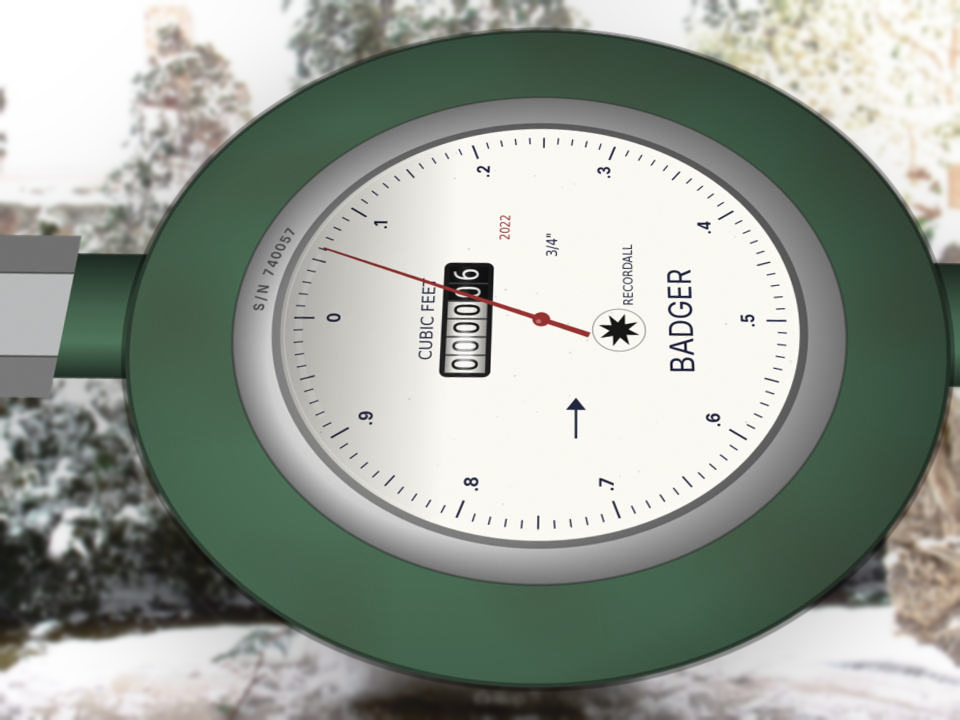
6.06
